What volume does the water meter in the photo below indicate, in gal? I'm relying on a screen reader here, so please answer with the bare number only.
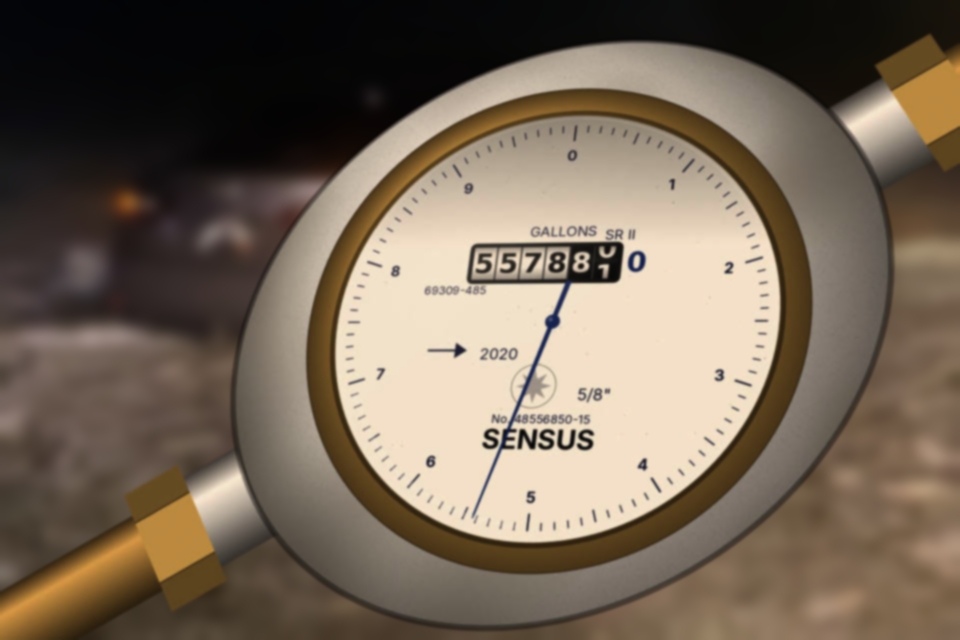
5578805.4
